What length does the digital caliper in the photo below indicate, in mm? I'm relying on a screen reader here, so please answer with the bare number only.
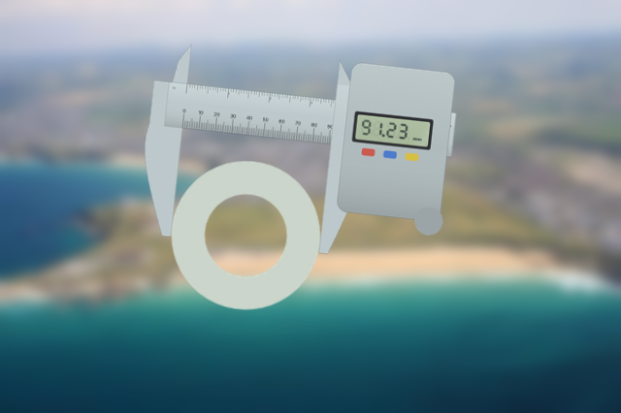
91.23
